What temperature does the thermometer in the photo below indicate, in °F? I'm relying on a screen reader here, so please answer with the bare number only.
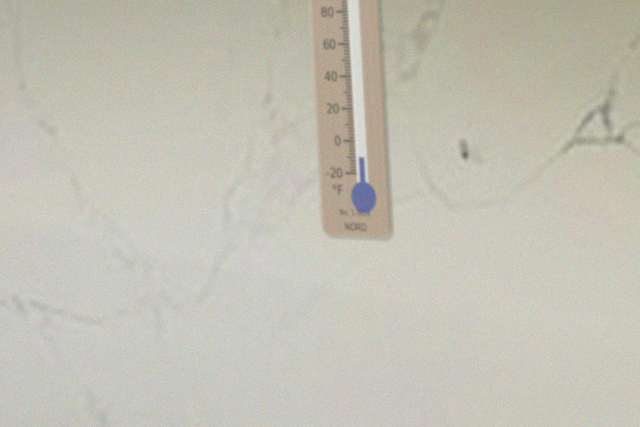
-10
